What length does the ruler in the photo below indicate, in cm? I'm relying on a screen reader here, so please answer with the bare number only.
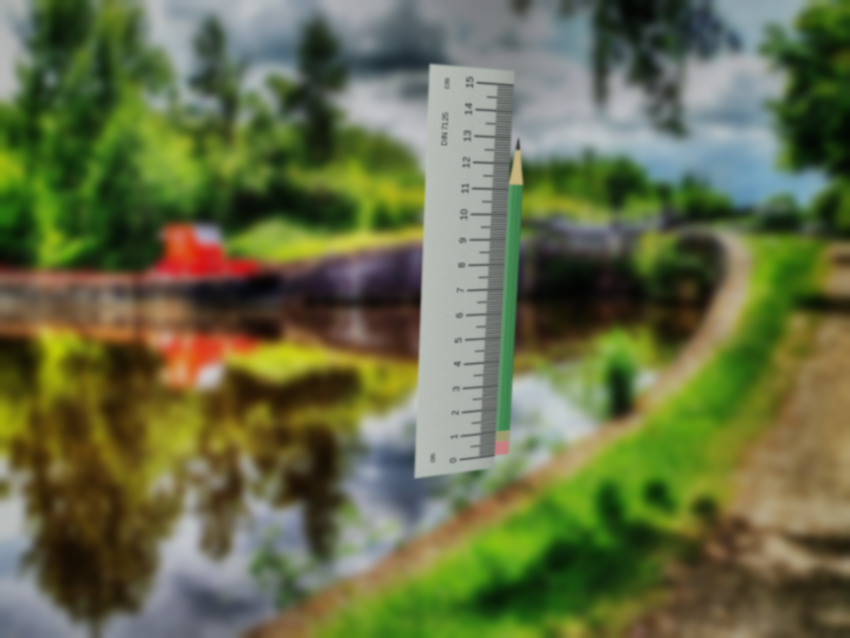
13
